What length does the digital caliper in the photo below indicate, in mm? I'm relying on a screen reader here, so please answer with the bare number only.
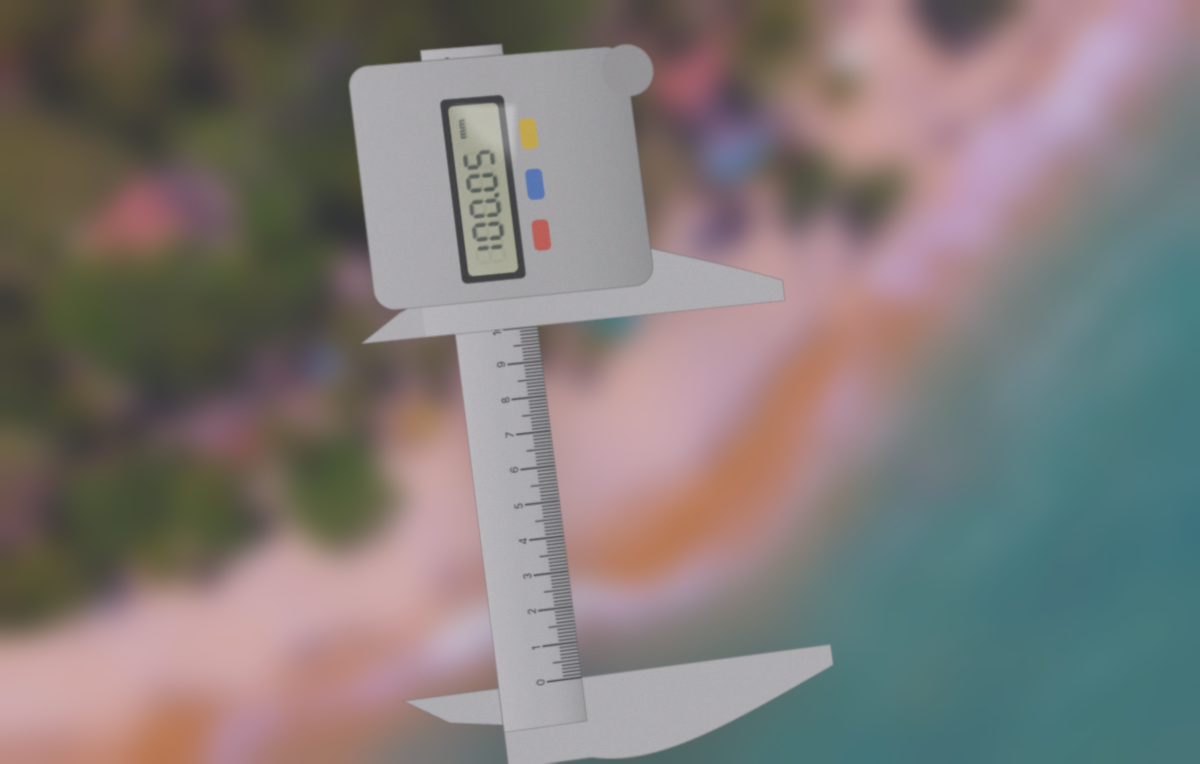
100.05
